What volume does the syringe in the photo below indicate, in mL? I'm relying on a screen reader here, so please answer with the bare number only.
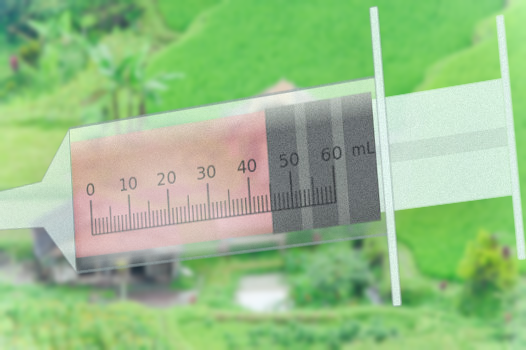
45
